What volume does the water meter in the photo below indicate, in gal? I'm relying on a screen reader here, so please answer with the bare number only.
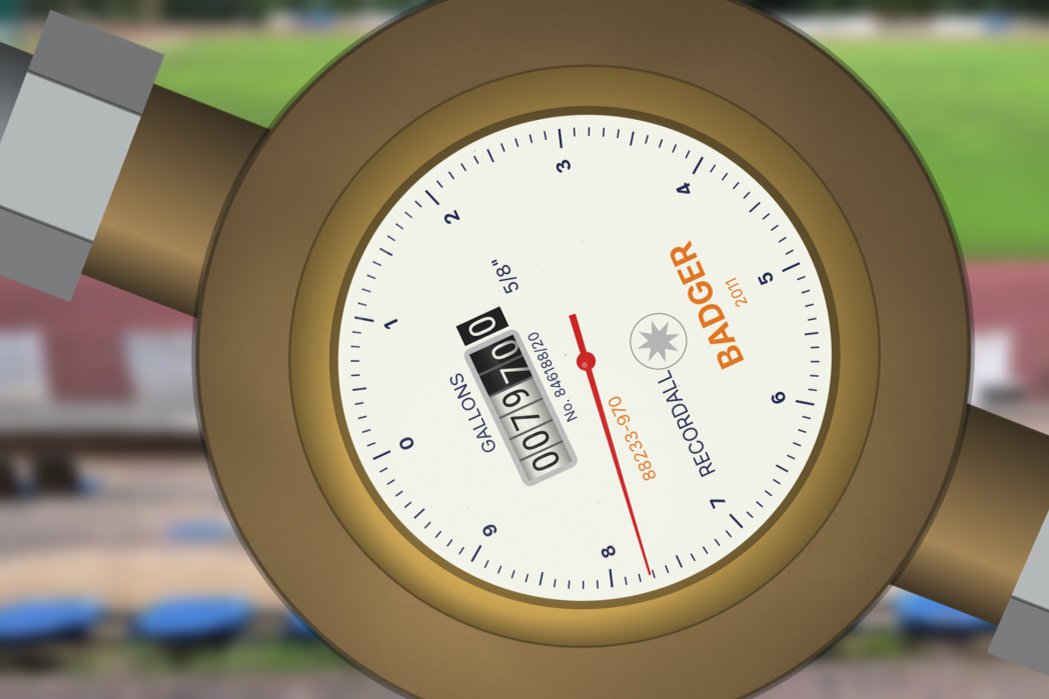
79697.7
